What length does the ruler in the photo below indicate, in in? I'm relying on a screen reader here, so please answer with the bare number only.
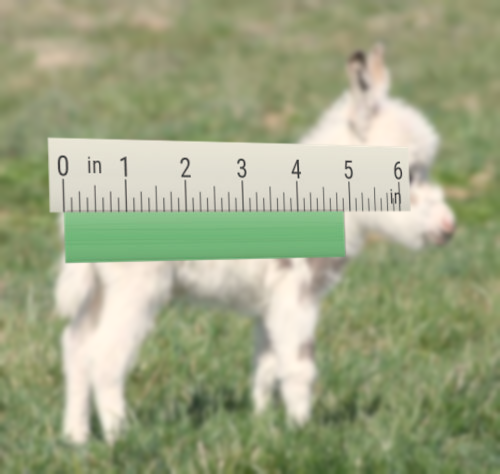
4.875
